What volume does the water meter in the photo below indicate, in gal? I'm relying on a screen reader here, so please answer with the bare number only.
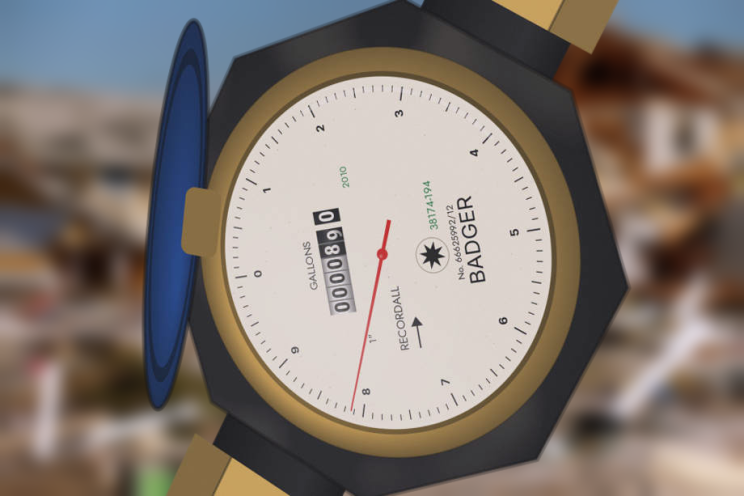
888.1
